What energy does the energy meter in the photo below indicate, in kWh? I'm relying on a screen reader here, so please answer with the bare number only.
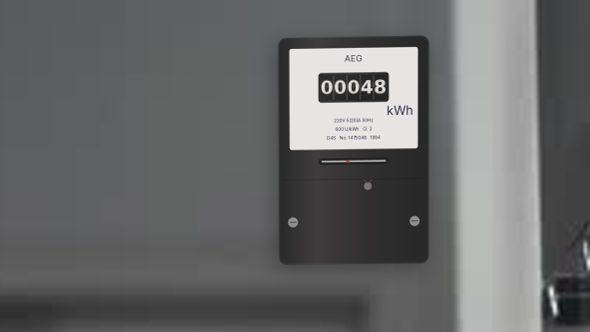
48
